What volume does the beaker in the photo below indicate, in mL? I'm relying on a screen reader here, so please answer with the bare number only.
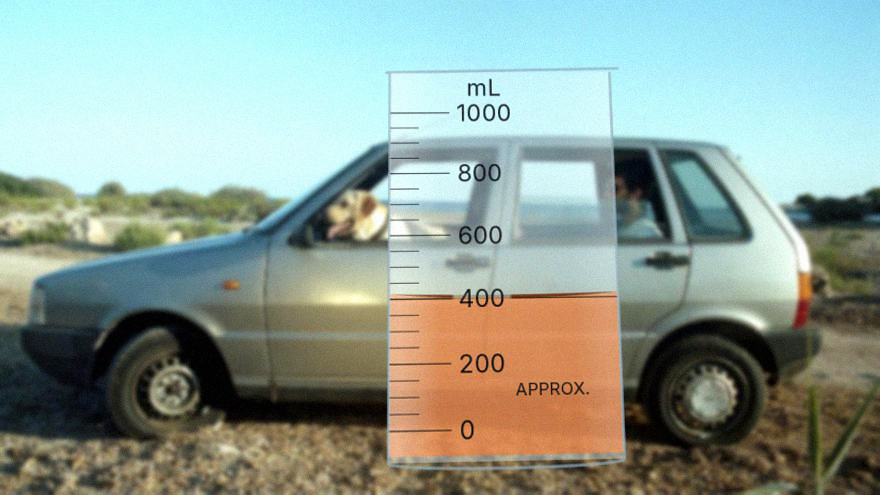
400
